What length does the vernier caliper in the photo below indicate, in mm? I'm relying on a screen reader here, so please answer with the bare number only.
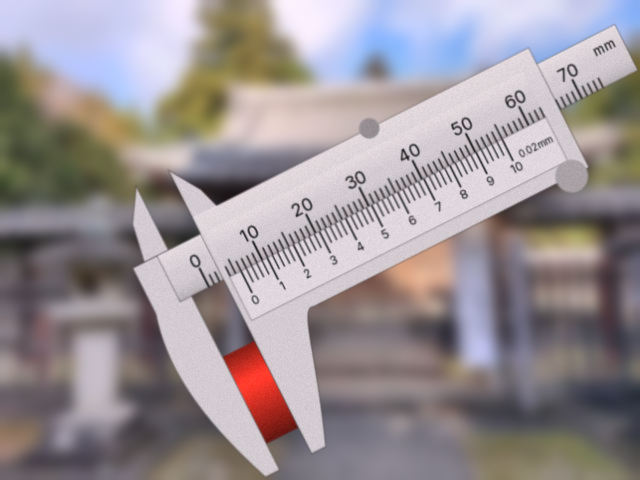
6.0
